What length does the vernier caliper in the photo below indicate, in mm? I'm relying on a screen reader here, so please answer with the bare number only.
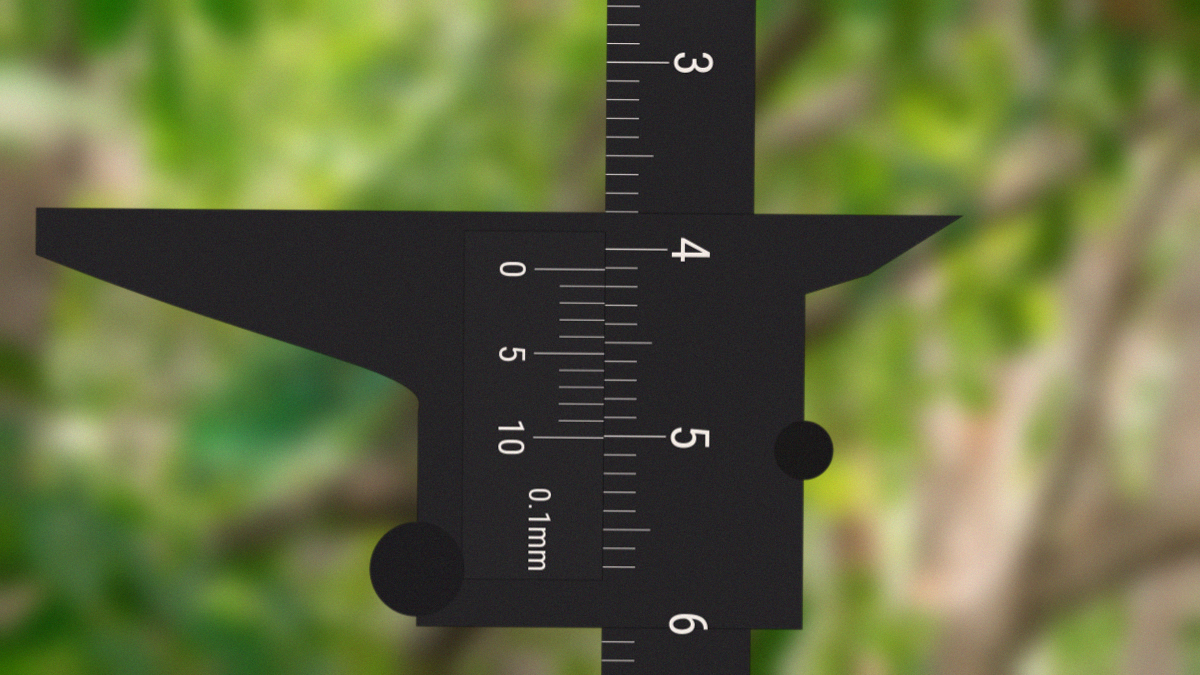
41.1
